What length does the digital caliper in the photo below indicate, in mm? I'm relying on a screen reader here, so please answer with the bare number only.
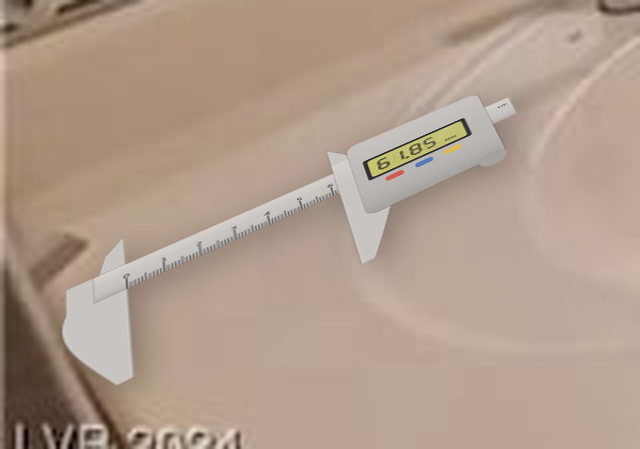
61.85
